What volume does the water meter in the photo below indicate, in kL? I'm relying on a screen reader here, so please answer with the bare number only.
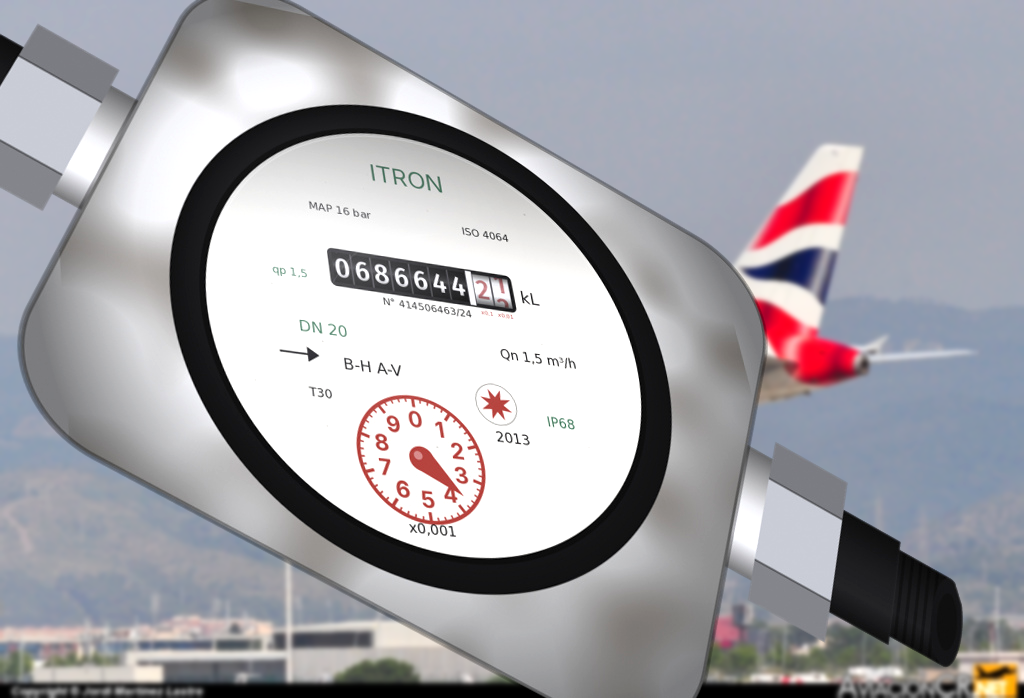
686644.213
